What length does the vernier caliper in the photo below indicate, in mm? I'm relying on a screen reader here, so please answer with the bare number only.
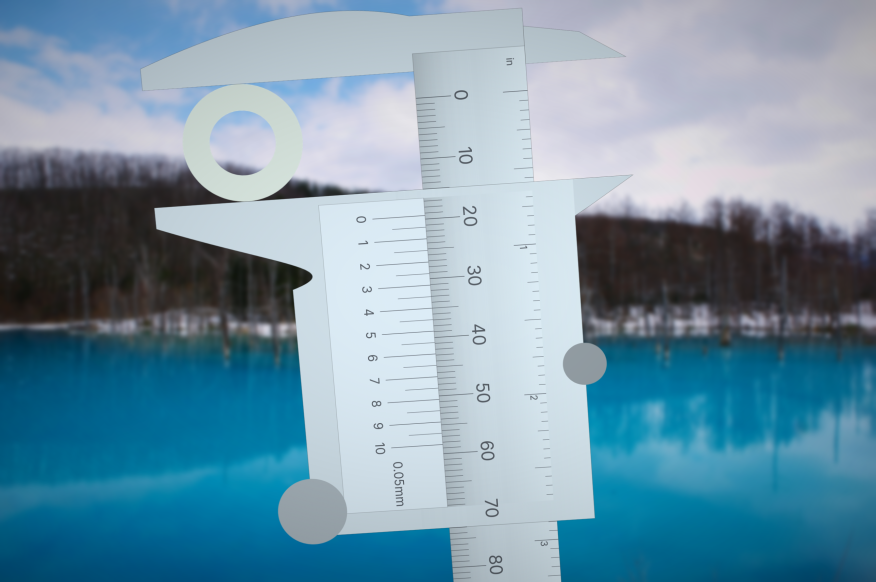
19.4
